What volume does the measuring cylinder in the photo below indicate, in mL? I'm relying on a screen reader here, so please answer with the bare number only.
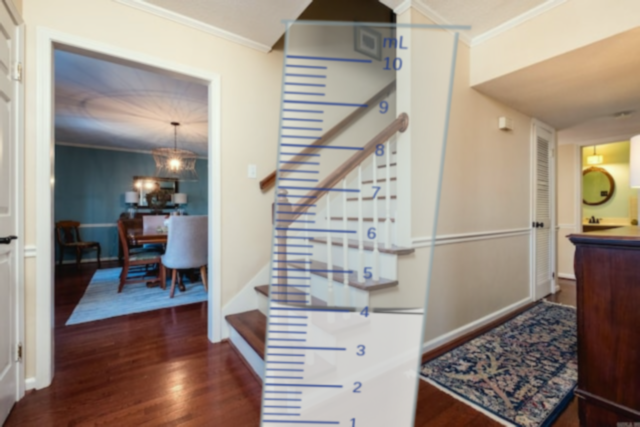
4
